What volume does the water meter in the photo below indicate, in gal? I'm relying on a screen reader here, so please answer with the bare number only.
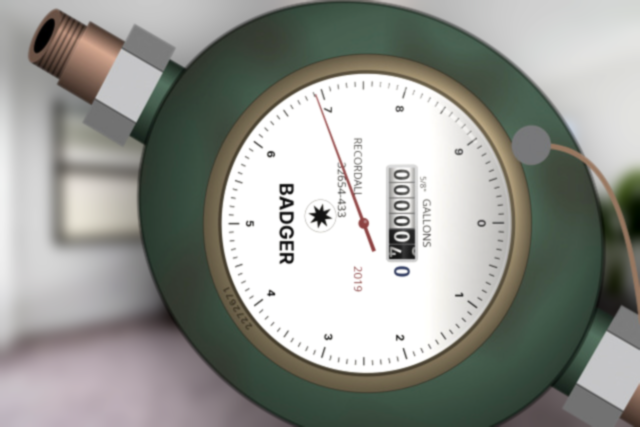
36.9
